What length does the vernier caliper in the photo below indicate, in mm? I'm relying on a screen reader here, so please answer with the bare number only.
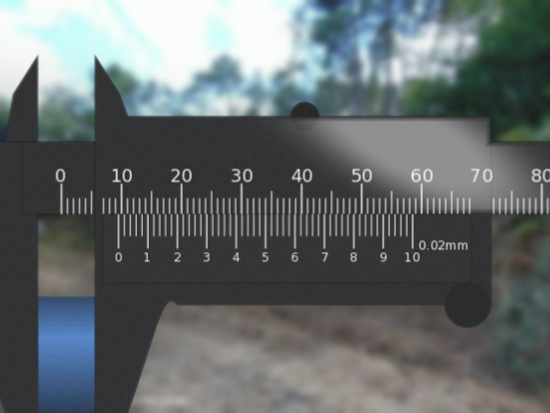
9.5
